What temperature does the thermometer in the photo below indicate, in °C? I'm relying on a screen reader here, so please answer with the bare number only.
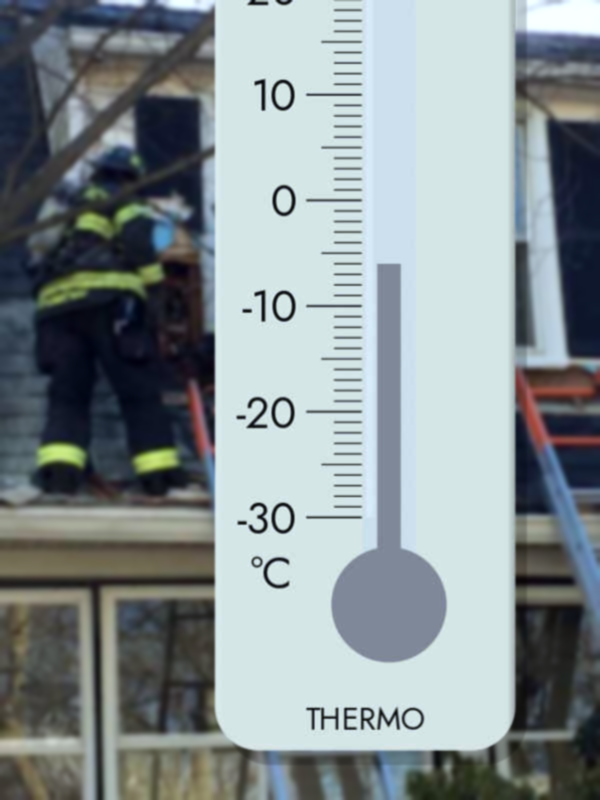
-6
